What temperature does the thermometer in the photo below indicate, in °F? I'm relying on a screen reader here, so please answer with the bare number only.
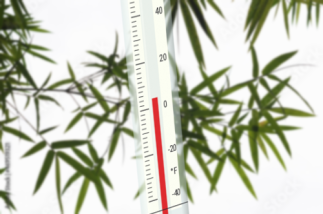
4
